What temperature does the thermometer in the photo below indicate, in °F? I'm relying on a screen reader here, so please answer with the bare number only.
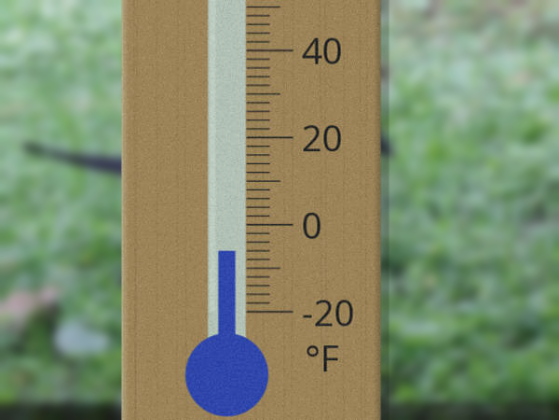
-6
